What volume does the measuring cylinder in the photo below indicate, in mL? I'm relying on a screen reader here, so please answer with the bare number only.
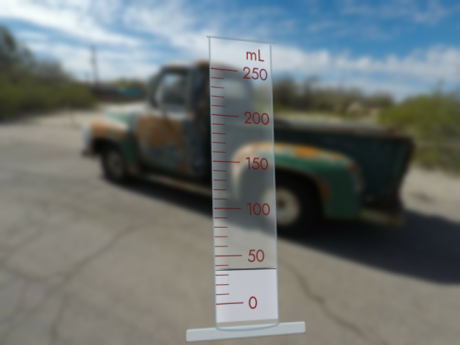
35
